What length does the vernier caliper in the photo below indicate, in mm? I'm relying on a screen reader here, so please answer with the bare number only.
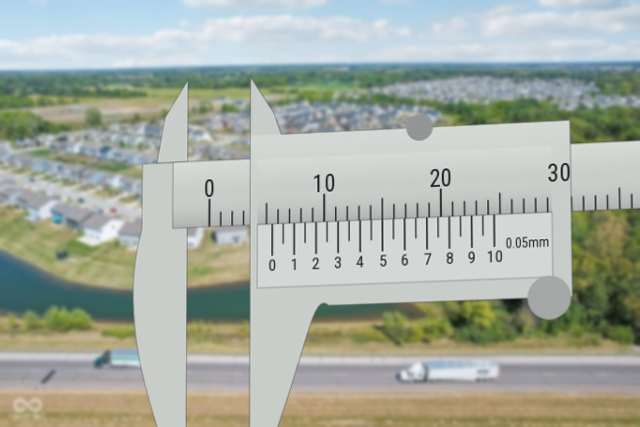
5.5
